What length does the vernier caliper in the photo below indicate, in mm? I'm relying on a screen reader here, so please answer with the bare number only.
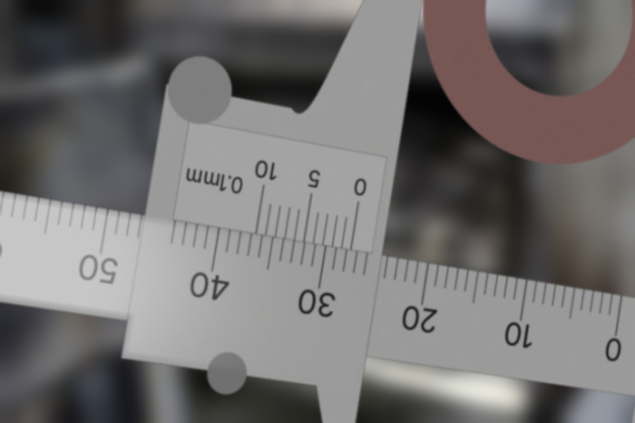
27.6
